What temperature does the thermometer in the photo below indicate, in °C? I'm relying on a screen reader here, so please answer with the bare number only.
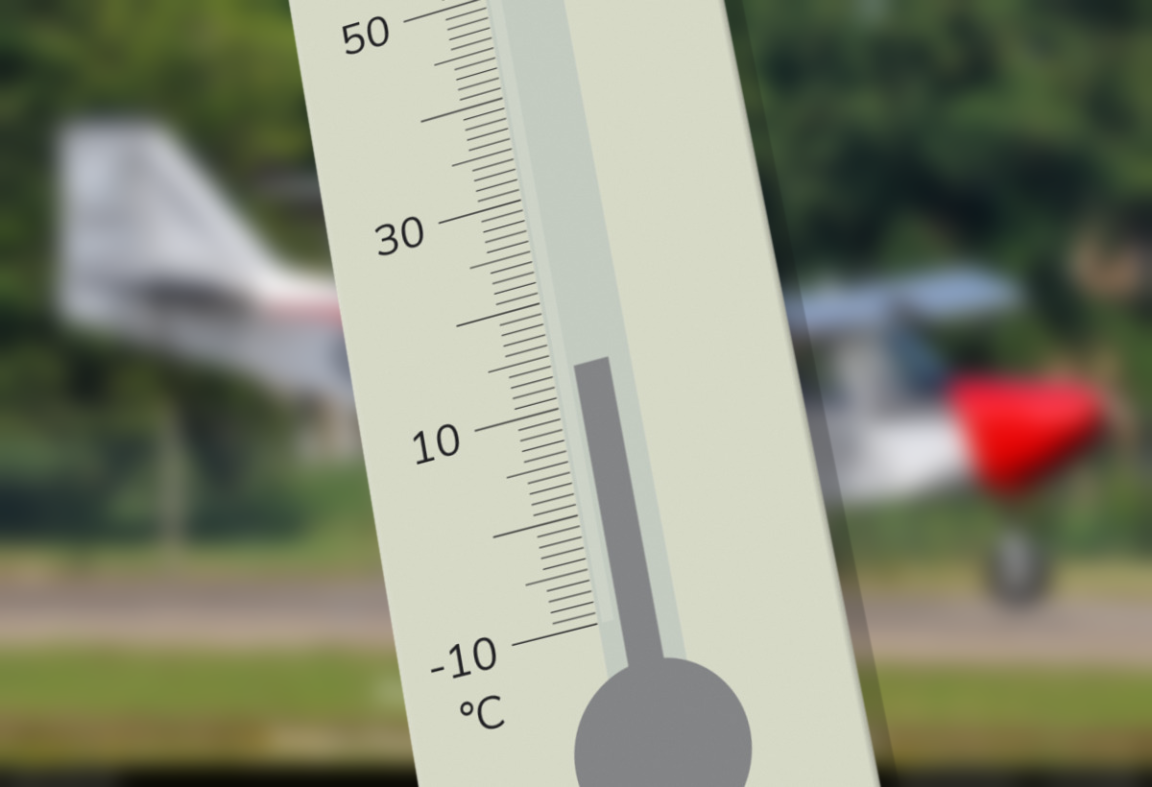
13.5
